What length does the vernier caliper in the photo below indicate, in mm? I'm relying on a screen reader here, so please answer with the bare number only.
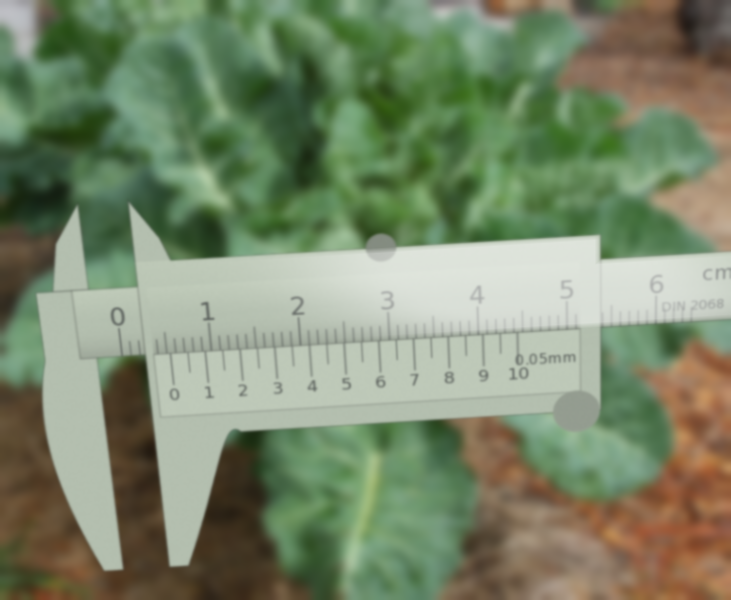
5.4
